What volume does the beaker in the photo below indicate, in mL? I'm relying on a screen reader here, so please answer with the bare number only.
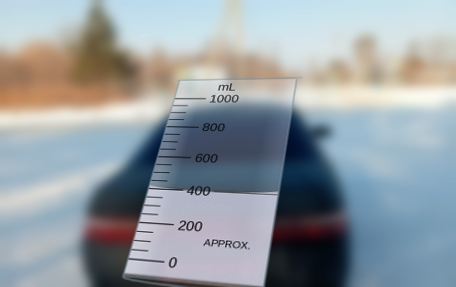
400
